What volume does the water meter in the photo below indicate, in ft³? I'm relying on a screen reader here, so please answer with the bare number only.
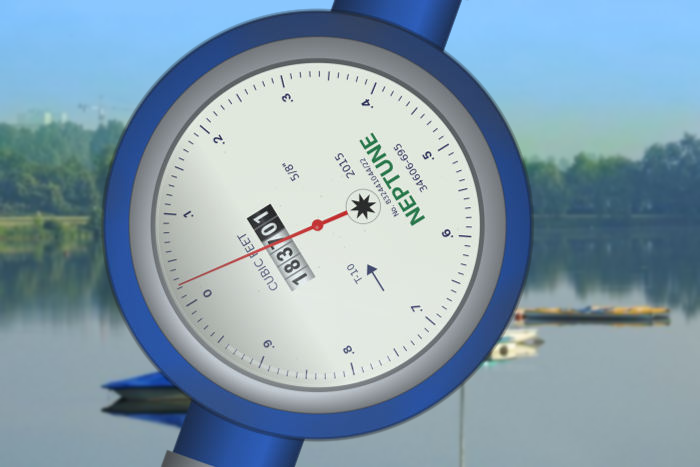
183701.02
